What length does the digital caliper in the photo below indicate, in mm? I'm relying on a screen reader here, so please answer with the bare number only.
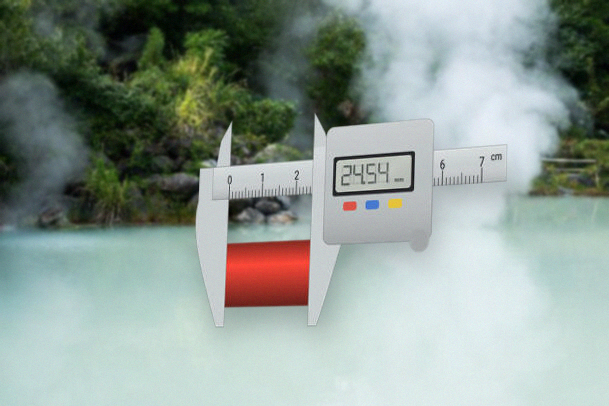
24.54
